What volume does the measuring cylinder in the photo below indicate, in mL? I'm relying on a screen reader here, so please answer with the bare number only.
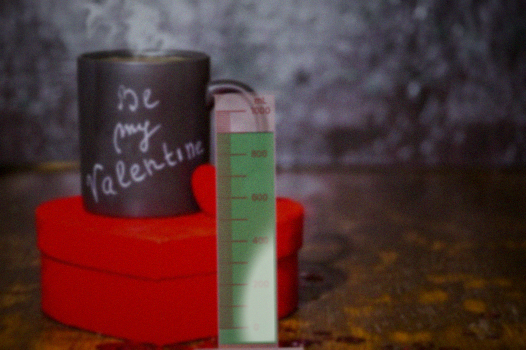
900
